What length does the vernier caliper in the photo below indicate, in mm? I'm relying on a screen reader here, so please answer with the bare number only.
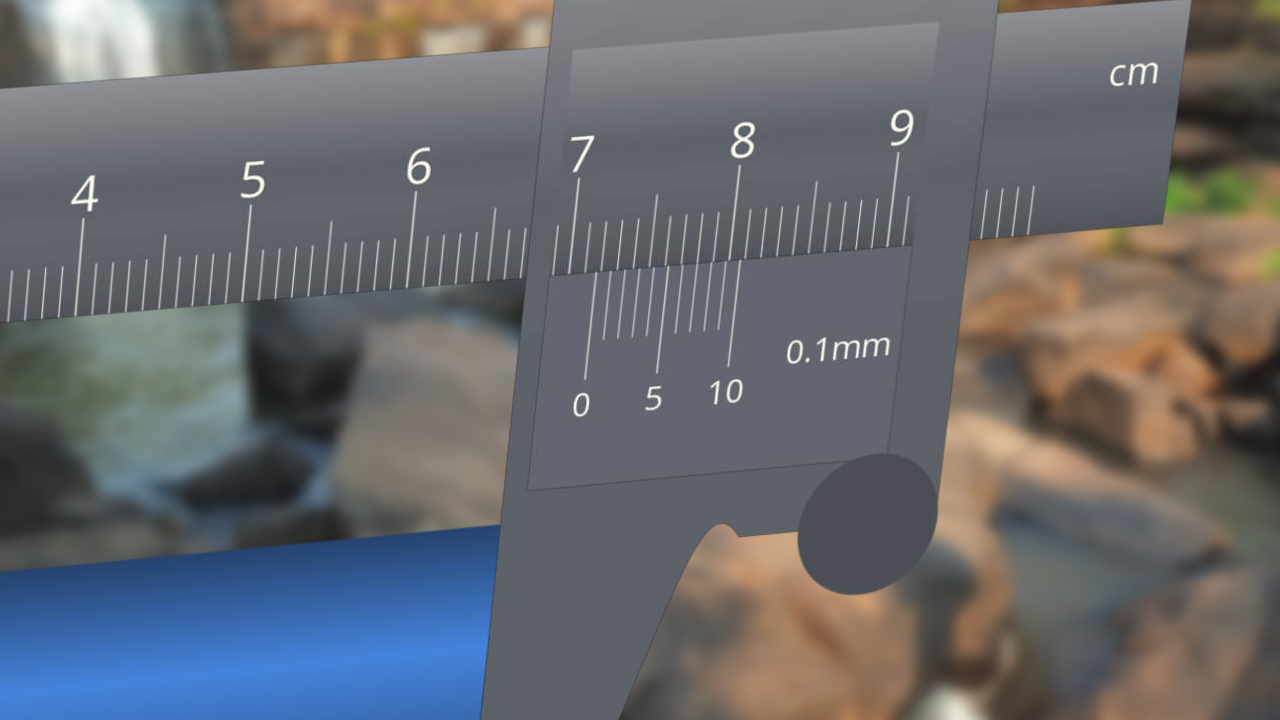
71.7
